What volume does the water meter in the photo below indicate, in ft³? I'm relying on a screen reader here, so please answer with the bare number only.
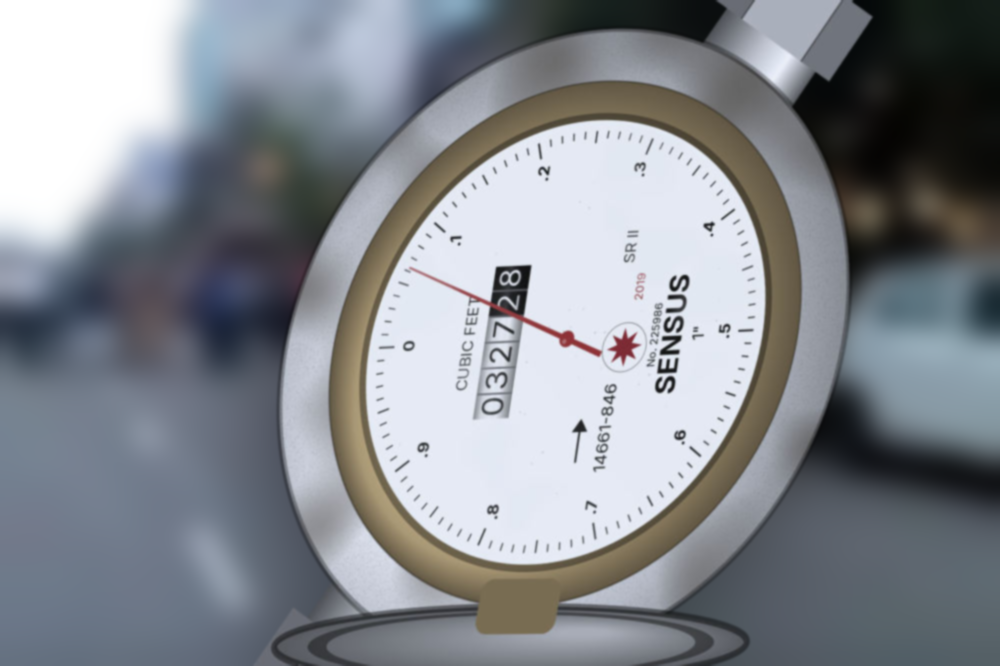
32728.06
